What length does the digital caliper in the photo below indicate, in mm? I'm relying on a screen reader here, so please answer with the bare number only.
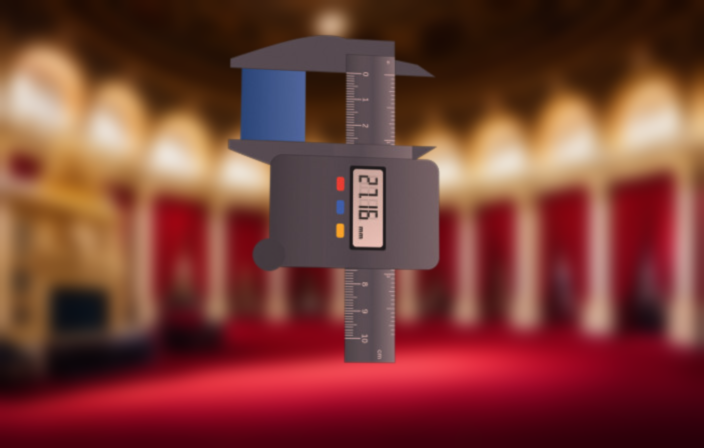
27.16
